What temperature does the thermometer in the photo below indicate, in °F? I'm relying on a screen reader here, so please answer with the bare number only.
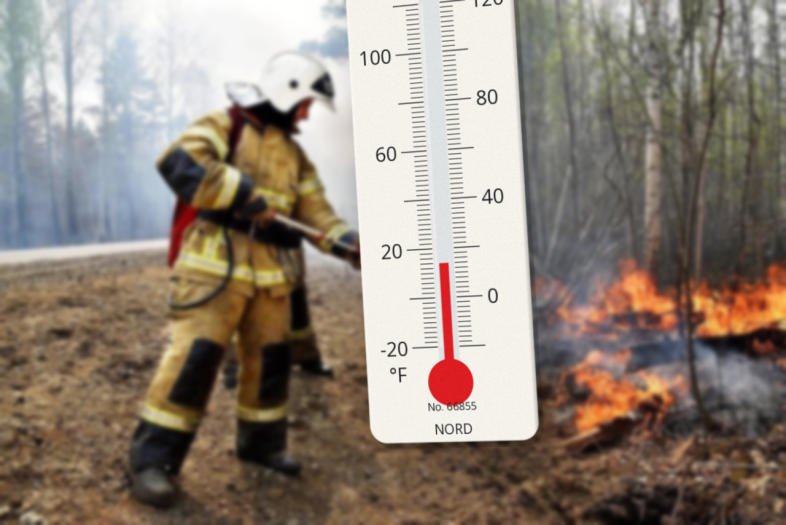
14
